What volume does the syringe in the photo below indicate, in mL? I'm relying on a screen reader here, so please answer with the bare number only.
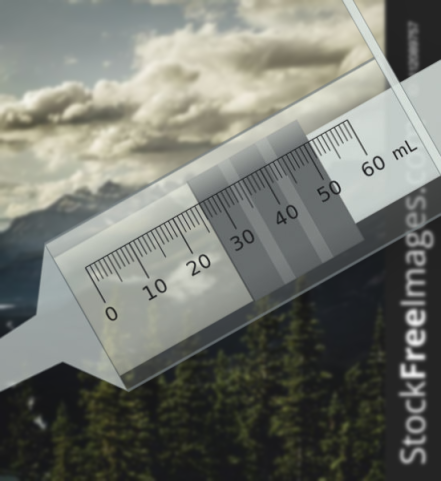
26
